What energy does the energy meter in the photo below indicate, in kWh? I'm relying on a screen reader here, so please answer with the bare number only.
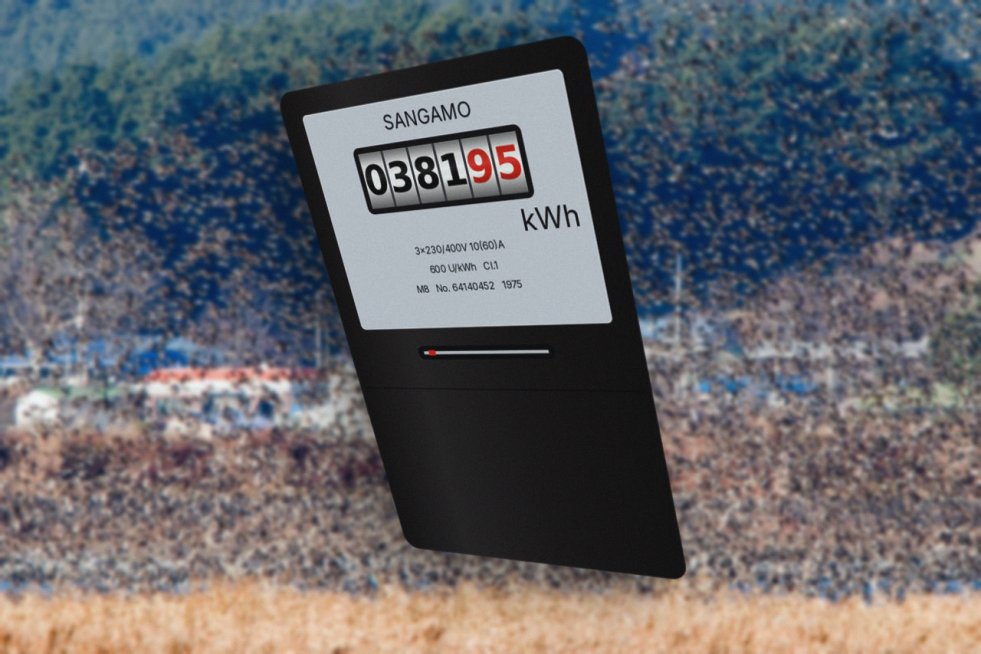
381.95
